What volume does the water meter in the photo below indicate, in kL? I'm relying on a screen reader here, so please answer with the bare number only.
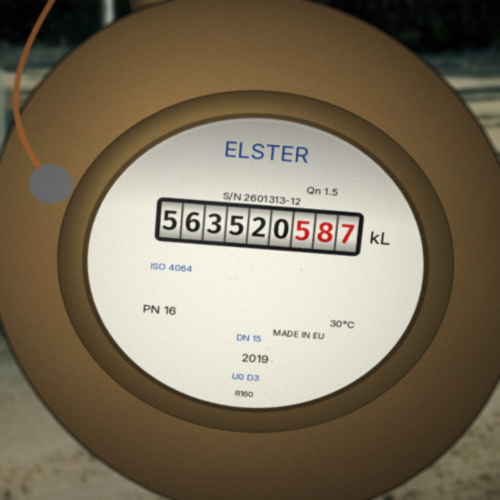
563520.587
